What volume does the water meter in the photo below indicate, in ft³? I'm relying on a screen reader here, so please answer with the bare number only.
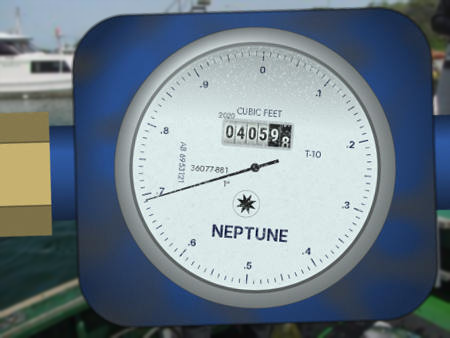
40597.69
